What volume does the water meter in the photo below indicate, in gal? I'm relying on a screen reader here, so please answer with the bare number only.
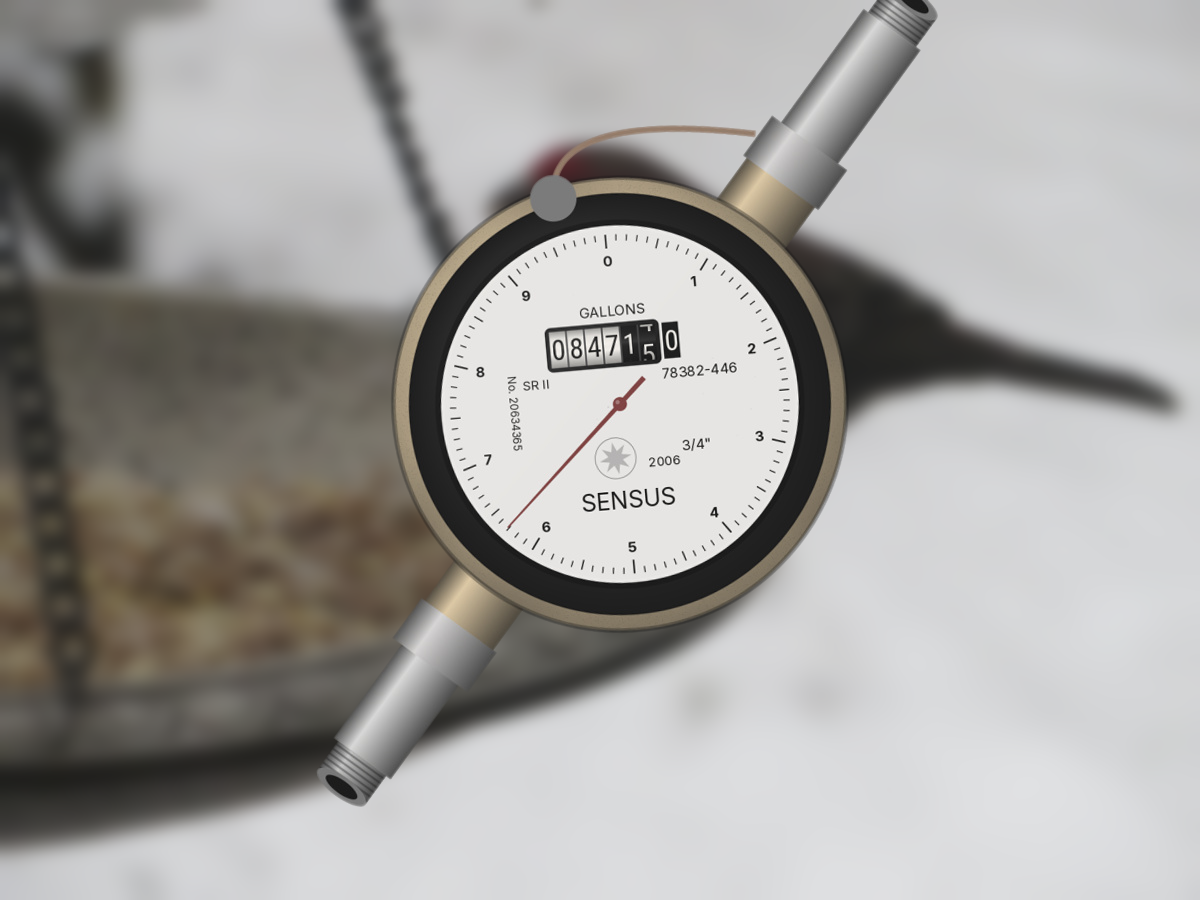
847146.3
